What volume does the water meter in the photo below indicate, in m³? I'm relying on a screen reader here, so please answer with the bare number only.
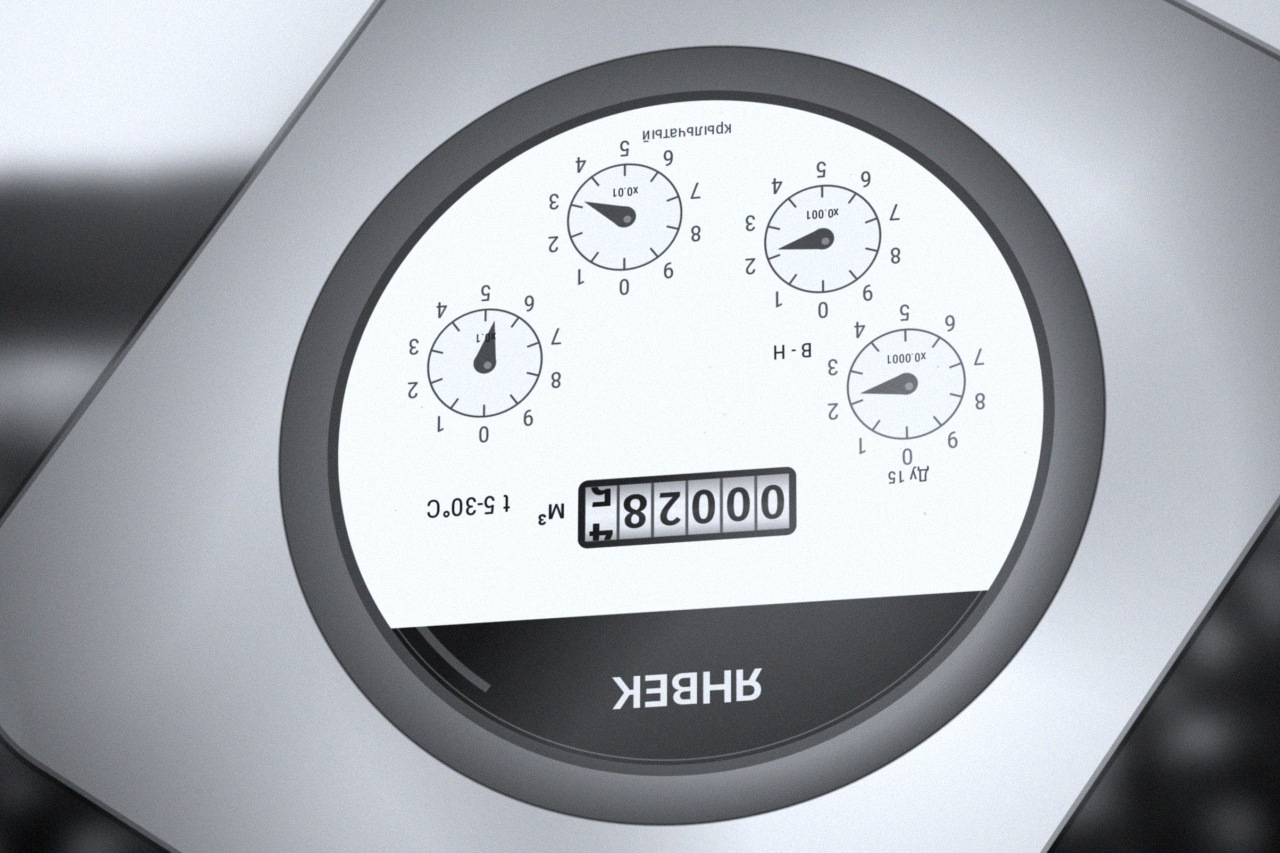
284.5322
